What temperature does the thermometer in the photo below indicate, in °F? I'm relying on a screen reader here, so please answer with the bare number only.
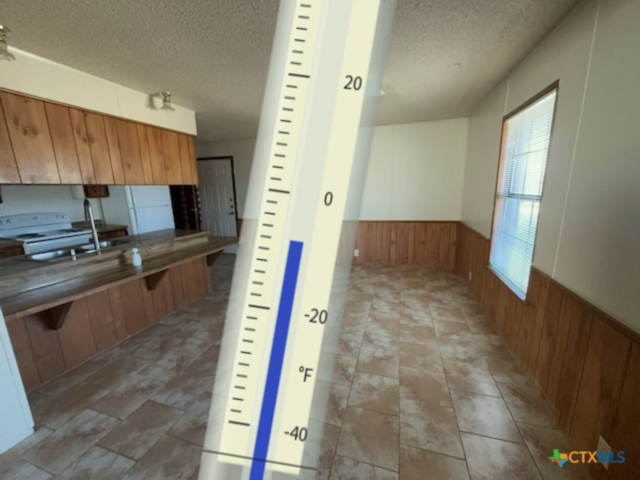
-8
